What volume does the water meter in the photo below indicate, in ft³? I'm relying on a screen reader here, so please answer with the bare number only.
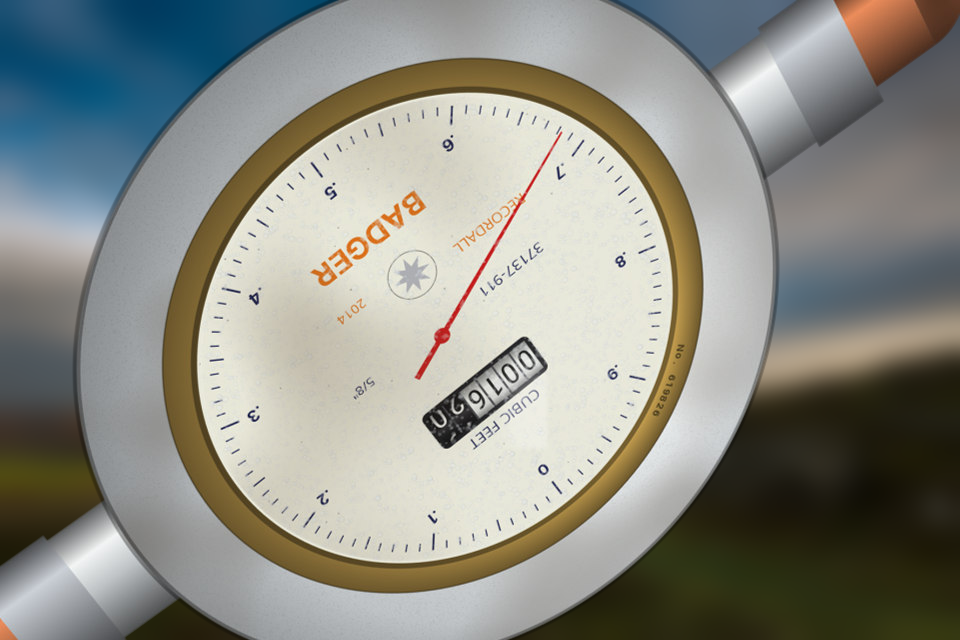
1619.68
